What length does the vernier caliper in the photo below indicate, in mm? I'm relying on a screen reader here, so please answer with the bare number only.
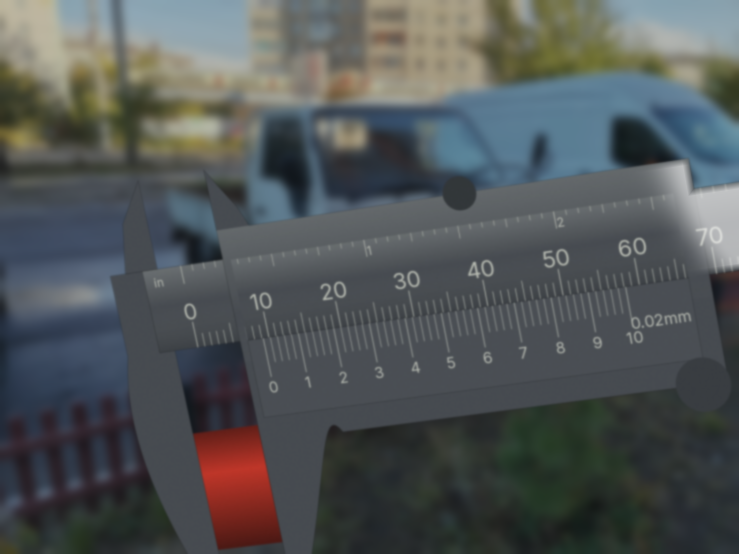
9.2
